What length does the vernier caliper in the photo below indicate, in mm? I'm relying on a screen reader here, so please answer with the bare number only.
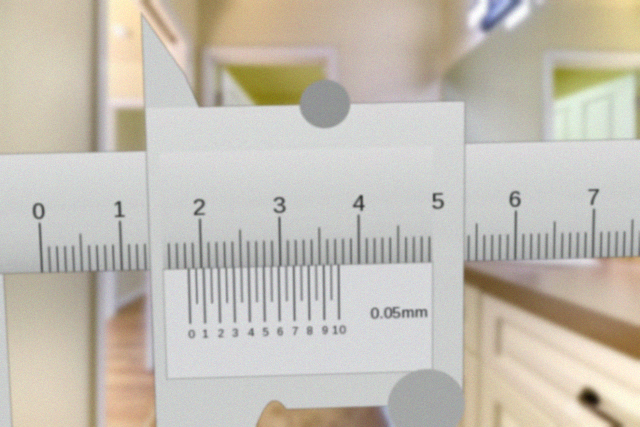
18.4
